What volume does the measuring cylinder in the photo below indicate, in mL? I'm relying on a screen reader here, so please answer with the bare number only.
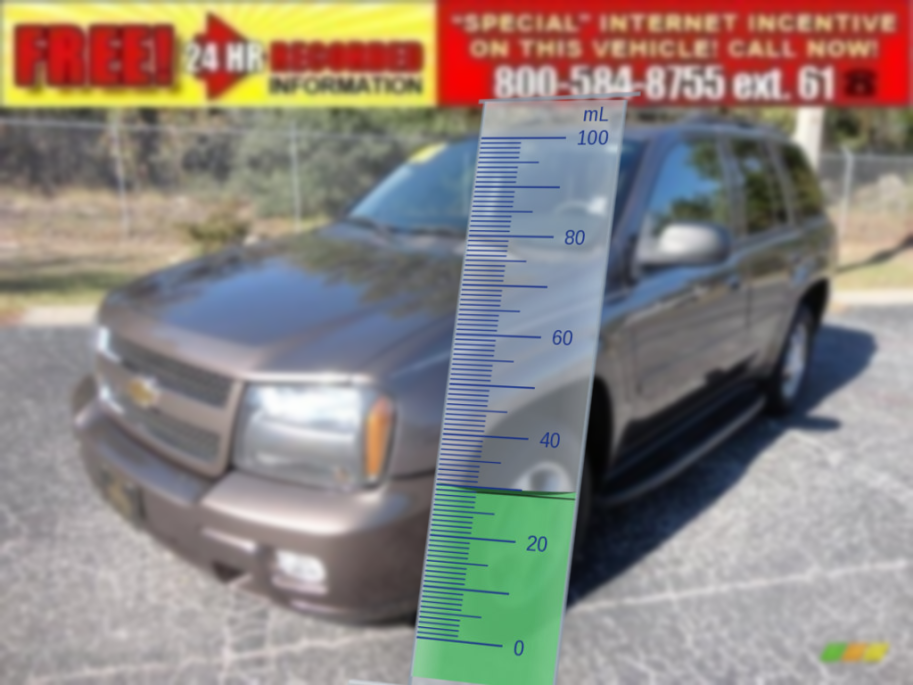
29
